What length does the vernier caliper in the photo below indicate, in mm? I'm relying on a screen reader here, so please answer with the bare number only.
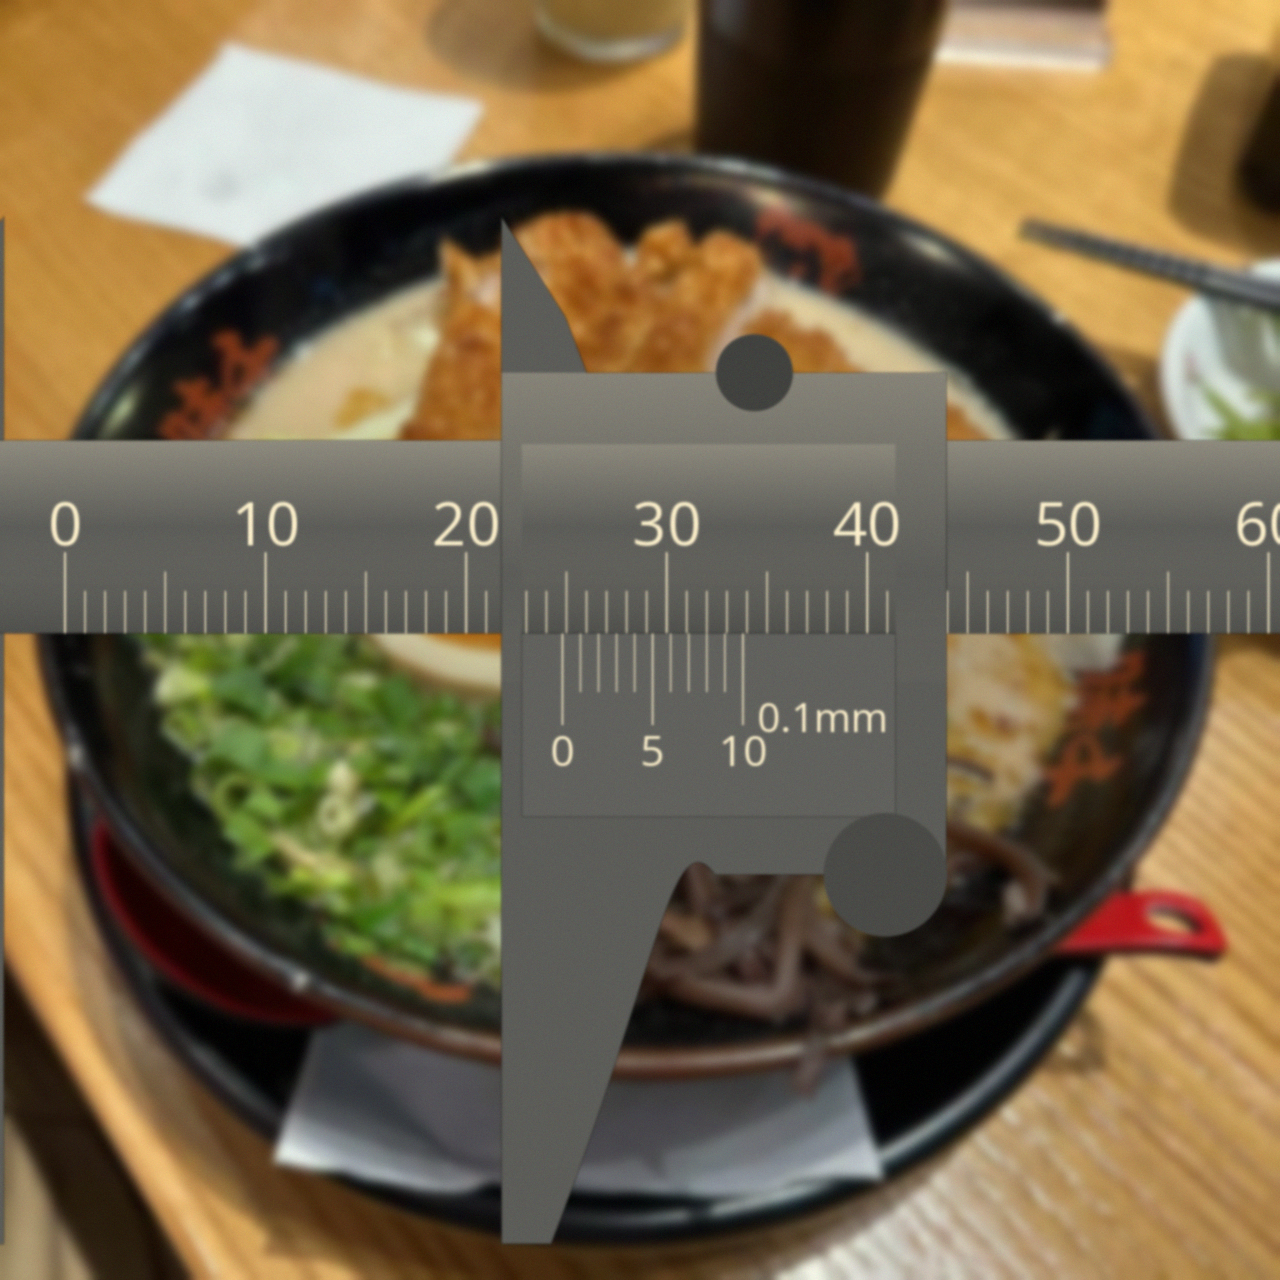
24.8
